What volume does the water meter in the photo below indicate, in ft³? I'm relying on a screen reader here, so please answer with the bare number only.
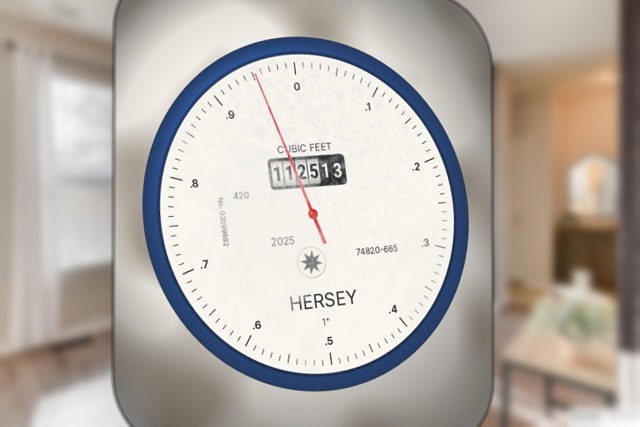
112512.95
